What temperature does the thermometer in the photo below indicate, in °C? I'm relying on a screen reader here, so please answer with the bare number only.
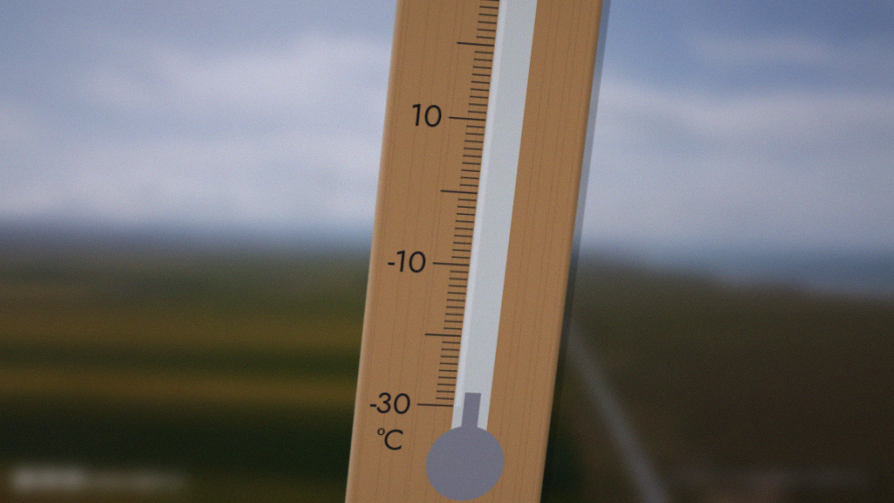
-28
